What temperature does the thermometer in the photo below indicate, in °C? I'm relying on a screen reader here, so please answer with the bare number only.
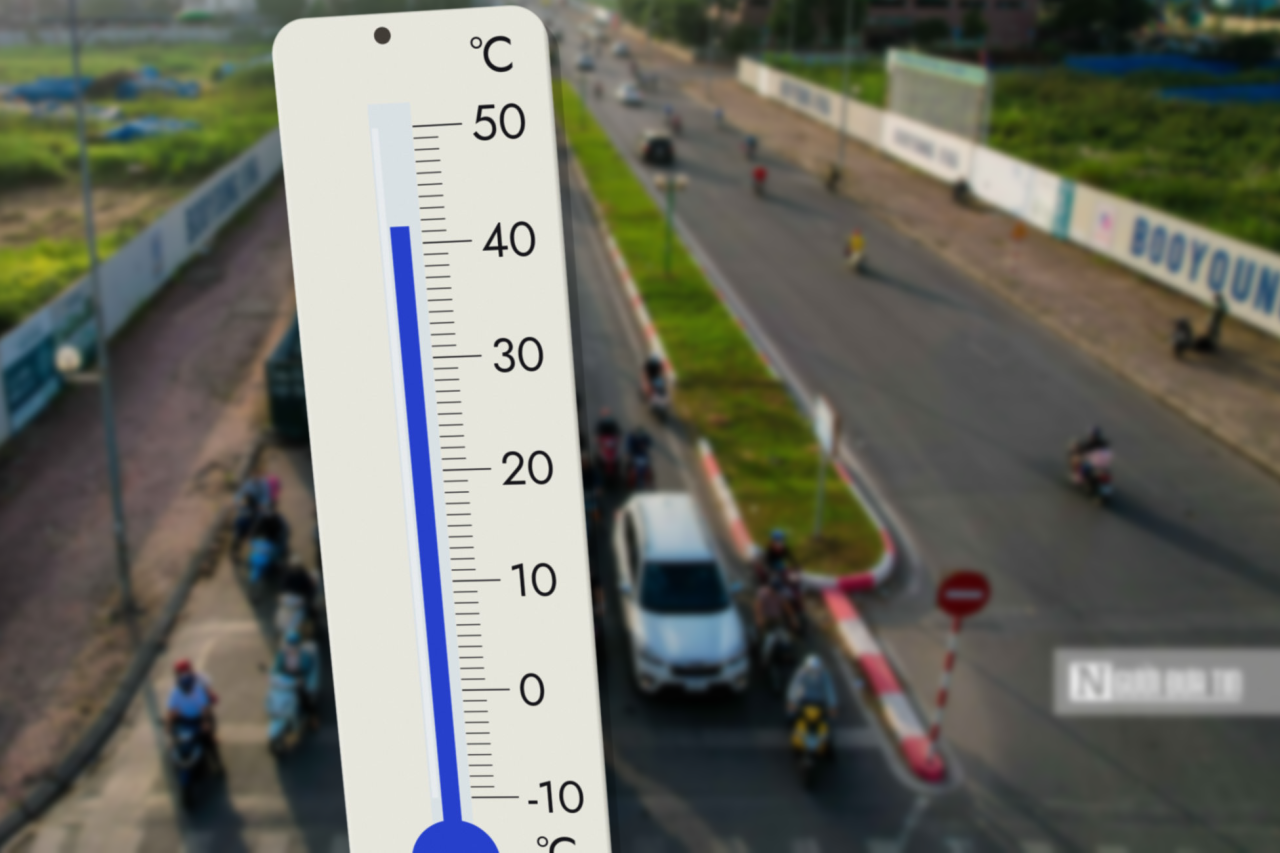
41.5
